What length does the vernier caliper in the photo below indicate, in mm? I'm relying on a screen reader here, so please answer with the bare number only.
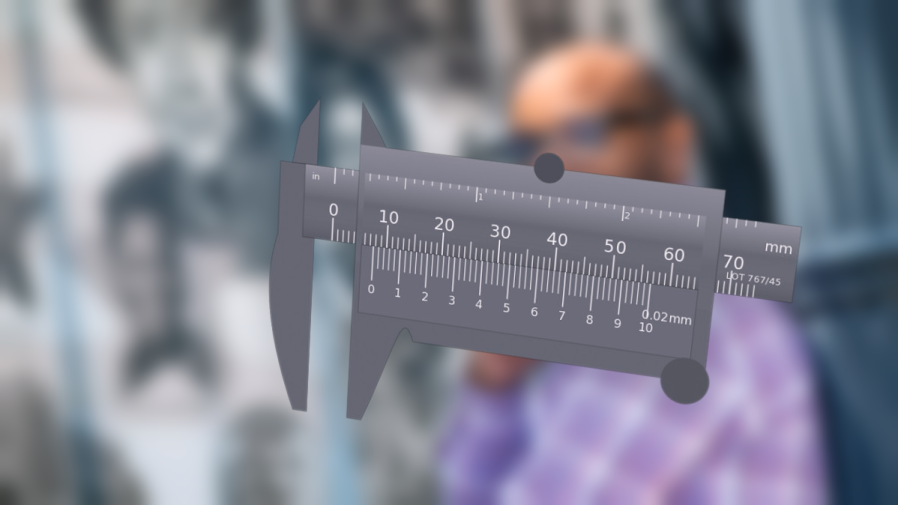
7.6
